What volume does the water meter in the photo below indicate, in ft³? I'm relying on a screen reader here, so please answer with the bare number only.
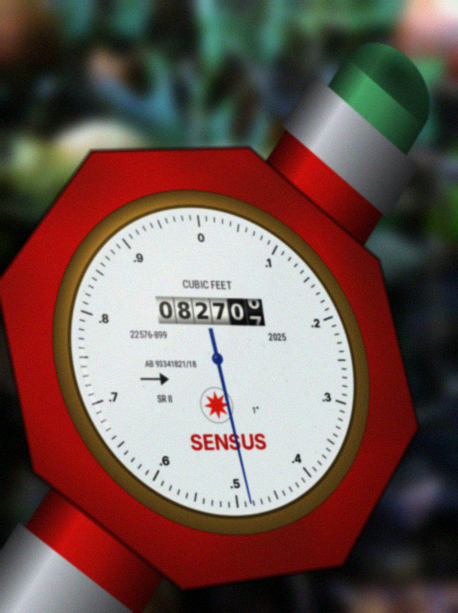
82706.48
